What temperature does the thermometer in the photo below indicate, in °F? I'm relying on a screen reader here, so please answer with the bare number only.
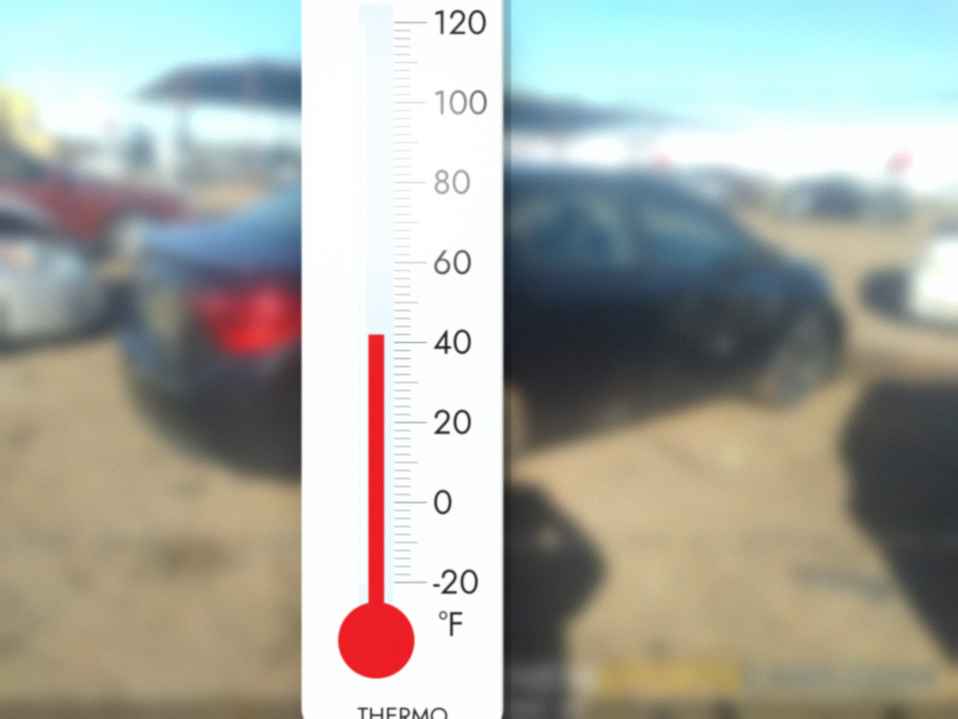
42
